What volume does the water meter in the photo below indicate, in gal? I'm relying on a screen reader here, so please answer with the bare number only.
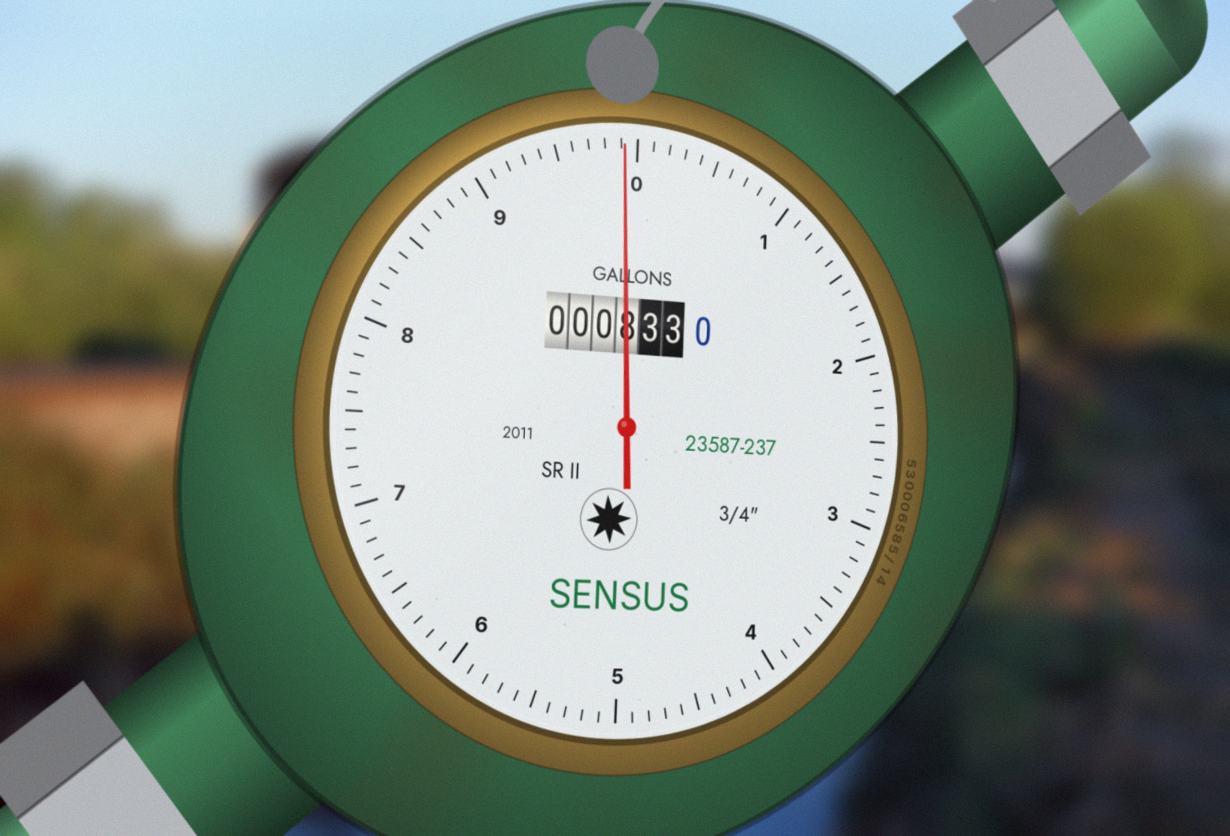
8329.9
